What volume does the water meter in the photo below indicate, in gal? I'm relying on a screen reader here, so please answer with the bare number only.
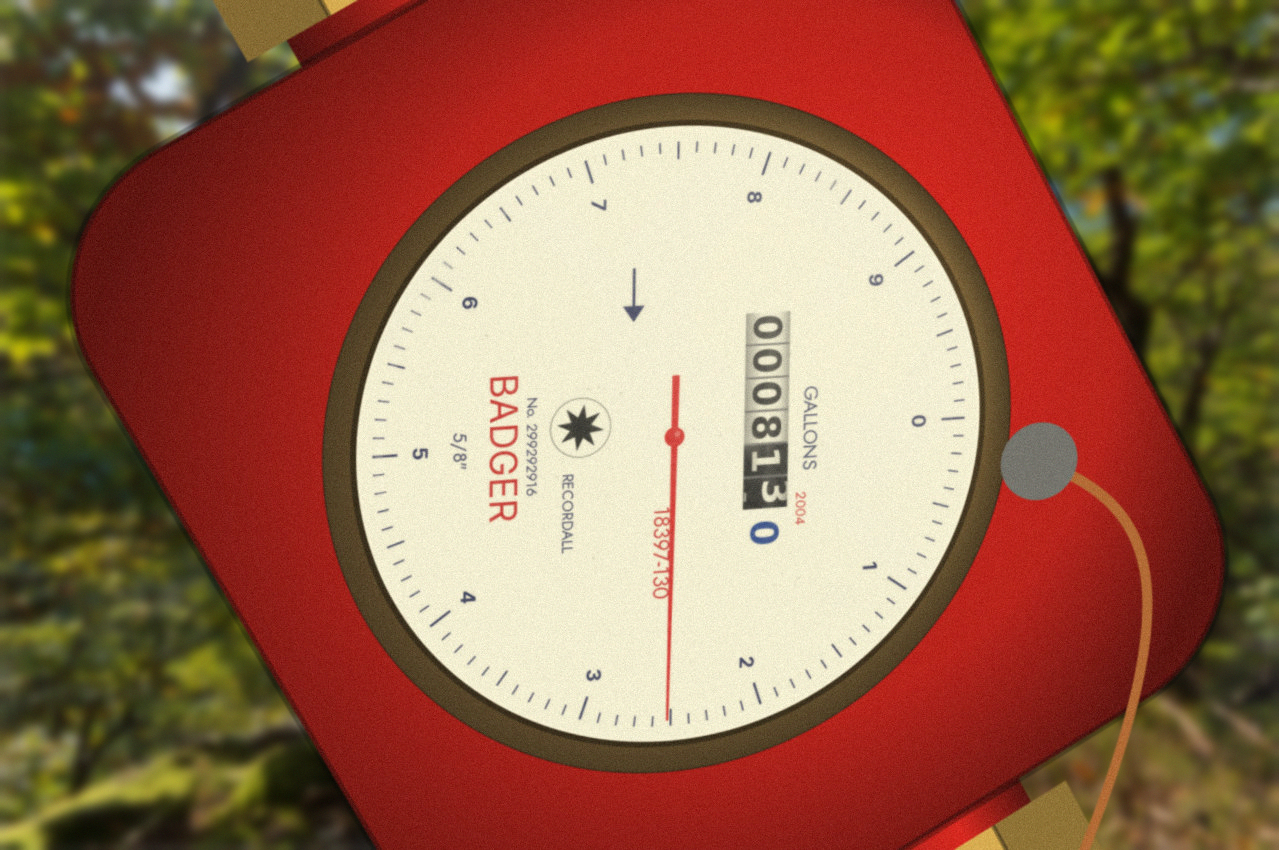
8132.5
